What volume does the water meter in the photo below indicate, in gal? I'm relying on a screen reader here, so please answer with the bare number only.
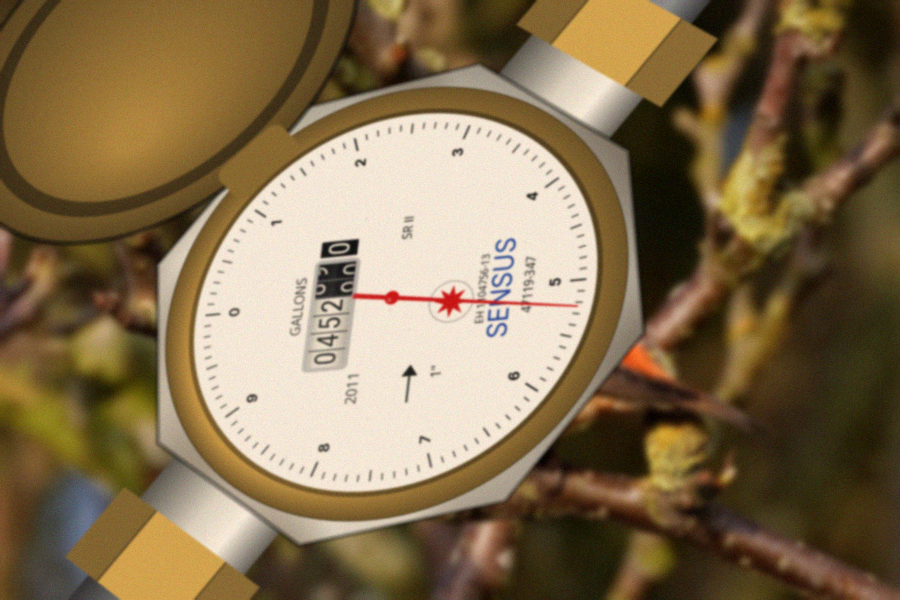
452895.2
